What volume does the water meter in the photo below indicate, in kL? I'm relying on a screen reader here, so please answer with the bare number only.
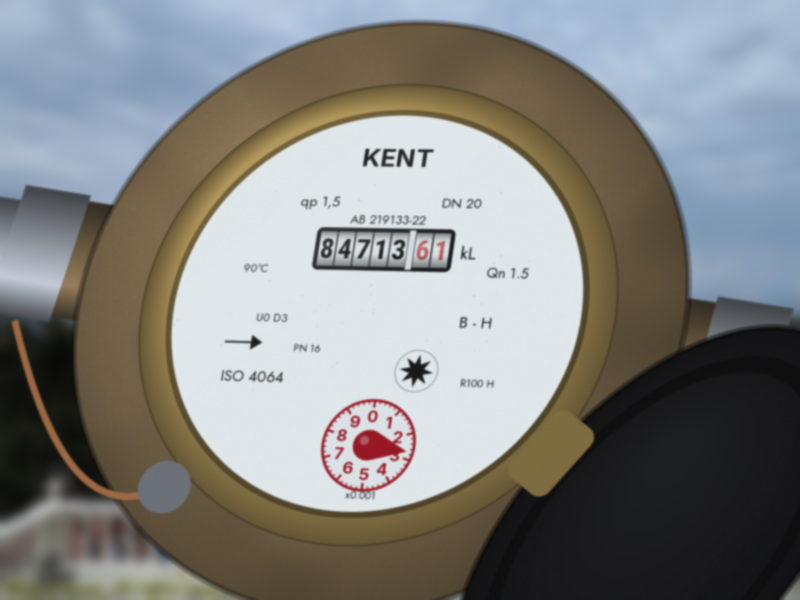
84713.612
